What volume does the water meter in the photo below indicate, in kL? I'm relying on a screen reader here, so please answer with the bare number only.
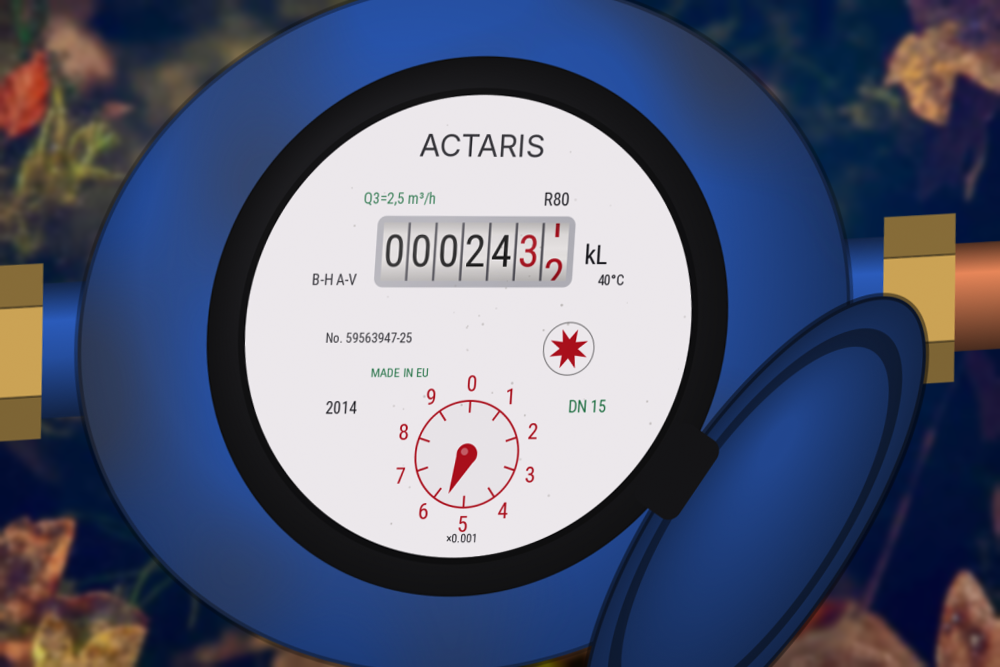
24.315
